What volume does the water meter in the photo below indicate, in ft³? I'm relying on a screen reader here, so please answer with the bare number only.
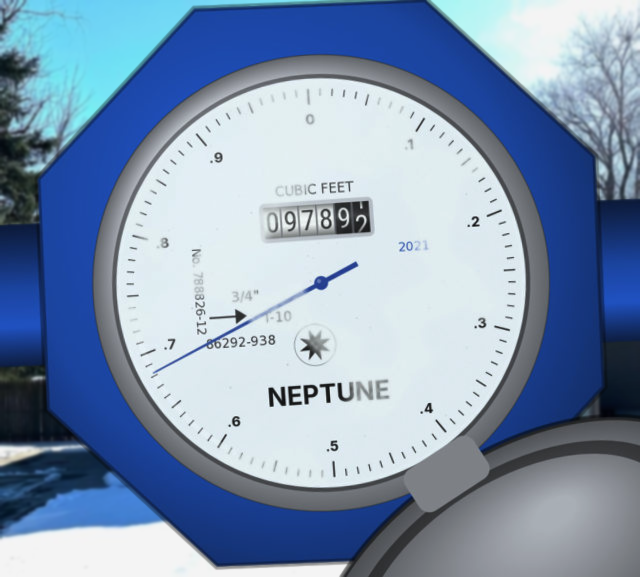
97891.68
